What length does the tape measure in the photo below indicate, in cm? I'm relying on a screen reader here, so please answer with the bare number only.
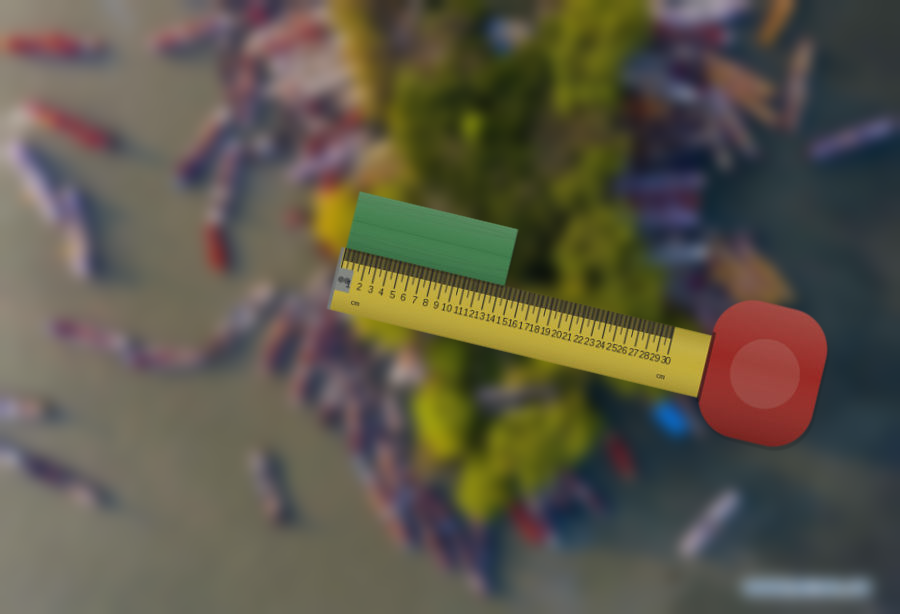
14.5
